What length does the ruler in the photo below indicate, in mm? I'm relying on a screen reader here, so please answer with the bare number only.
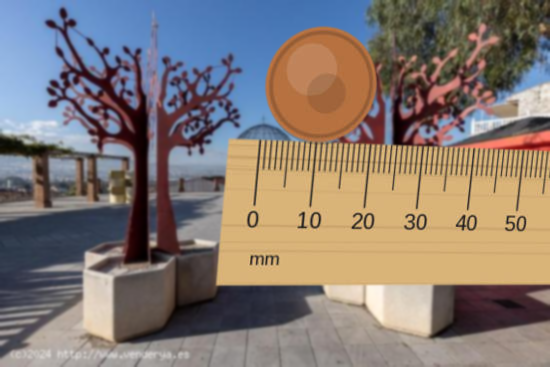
20
